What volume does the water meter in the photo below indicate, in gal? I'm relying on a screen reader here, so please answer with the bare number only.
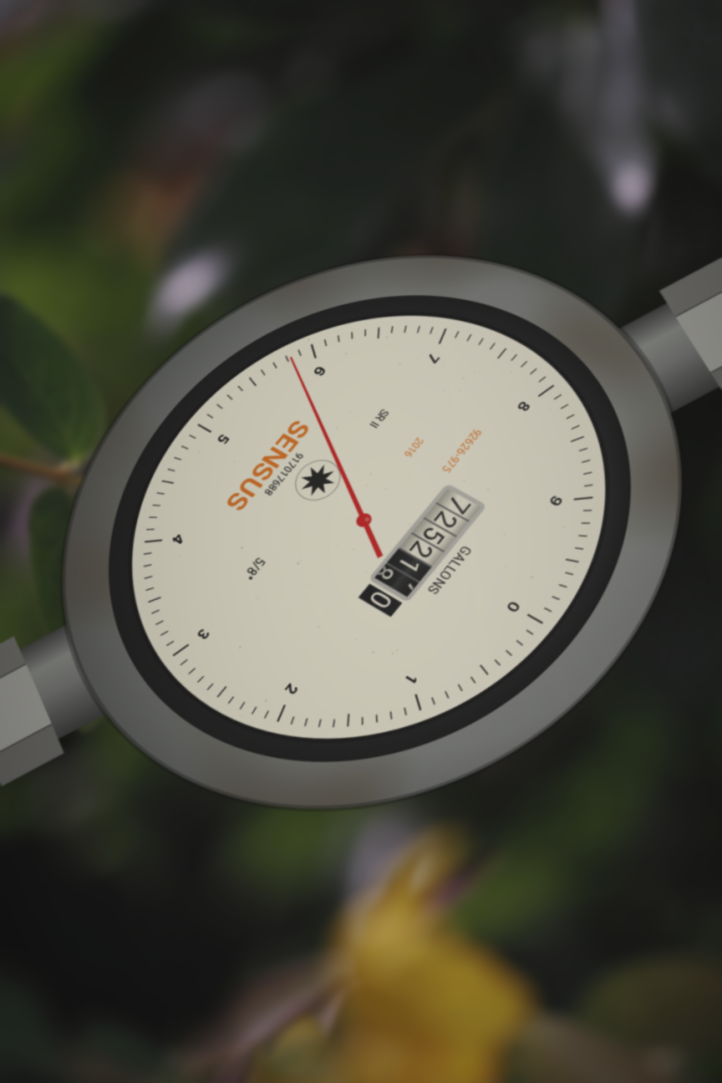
7252175.8
